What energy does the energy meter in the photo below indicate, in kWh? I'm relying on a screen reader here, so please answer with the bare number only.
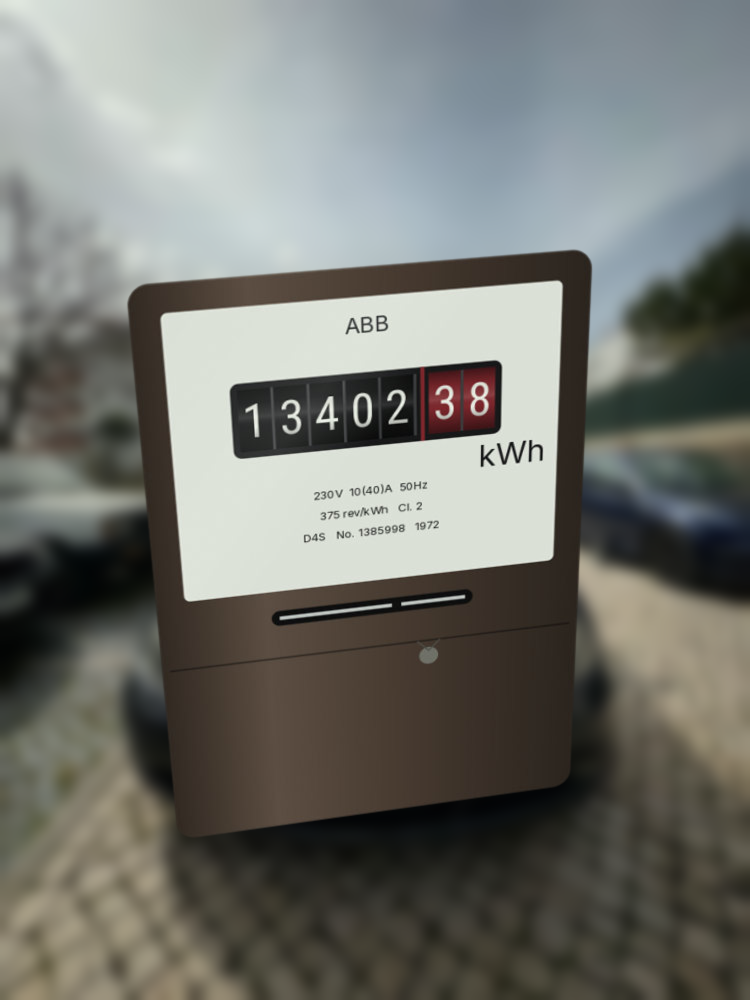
13402.38
